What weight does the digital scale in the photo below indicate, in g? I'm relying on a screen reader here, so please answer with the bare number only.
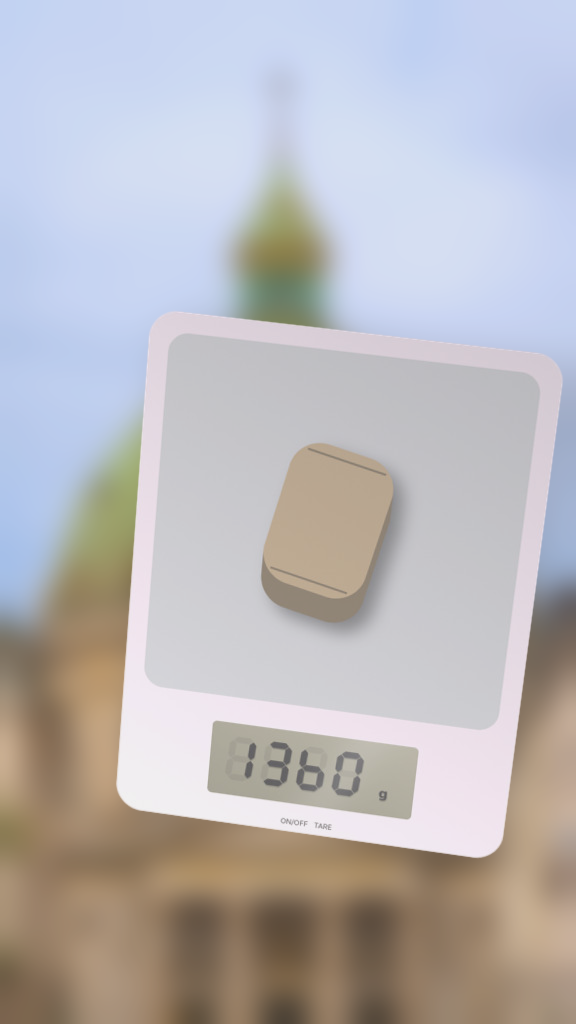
1360
